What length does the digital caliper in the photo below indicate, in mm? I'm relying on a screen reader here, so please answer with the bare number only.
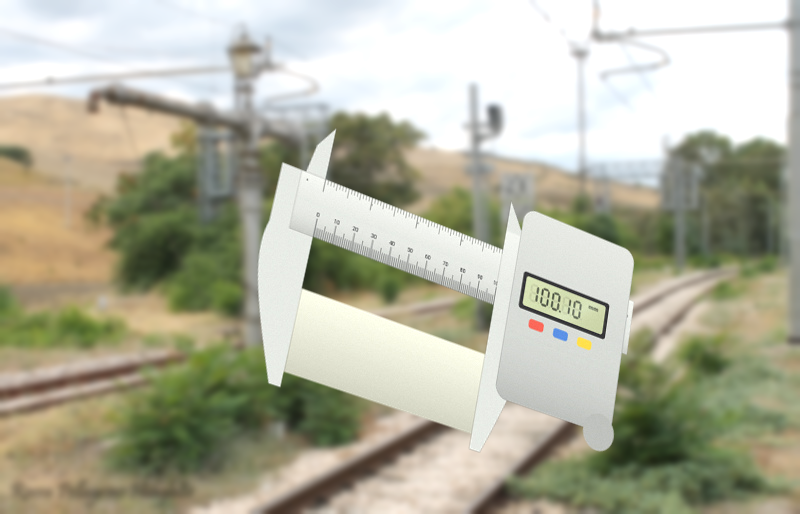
100.10
